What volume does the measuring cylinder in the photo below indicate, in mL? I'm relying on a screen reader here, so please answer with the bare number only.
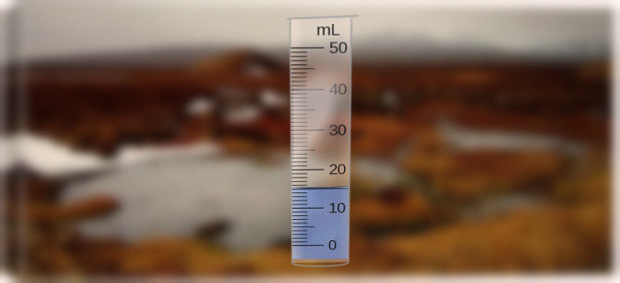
15
